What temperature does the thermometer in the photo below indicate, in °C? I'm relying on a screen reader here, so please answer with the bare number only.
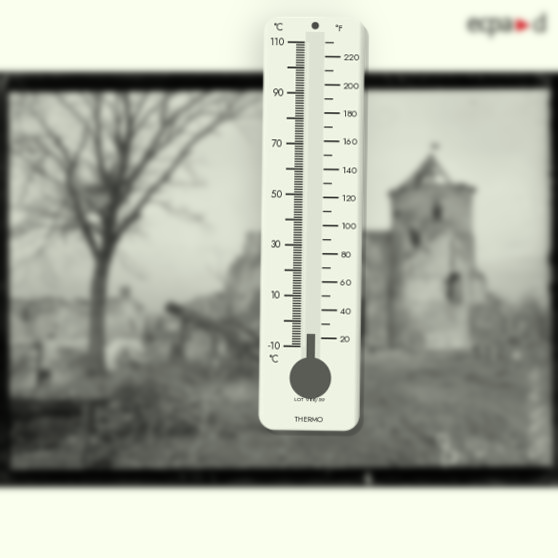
-5
